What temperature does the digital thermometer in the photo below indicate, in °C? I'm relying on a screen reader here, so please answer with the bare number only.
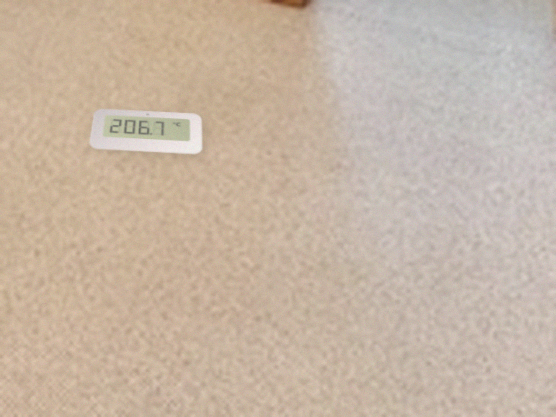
206.7
